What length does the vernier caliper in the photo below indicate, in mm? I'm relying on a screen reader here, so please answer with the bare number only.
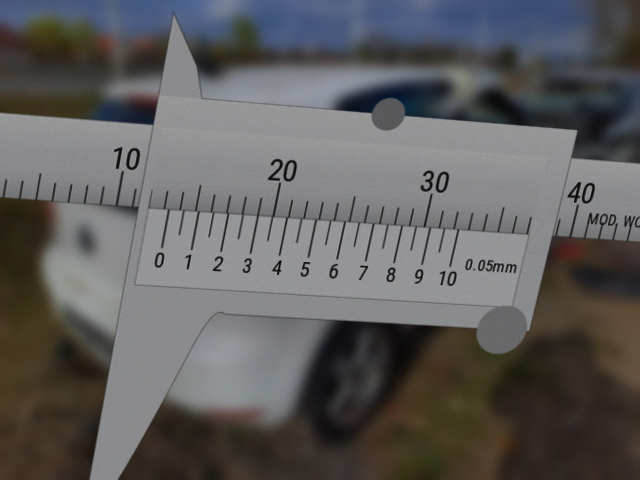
13.3
